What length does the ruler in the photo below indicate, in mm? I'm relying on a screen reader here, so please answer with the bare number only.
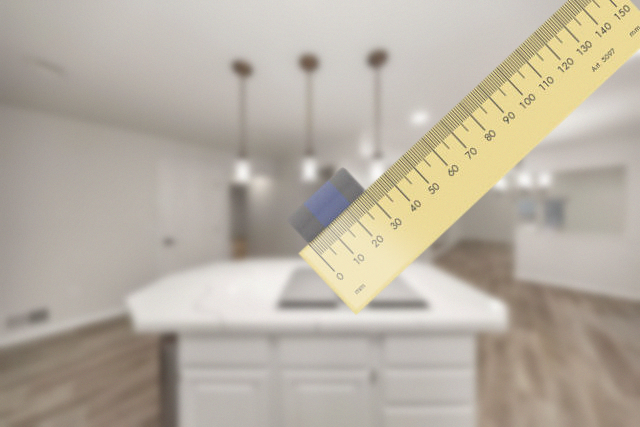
30
